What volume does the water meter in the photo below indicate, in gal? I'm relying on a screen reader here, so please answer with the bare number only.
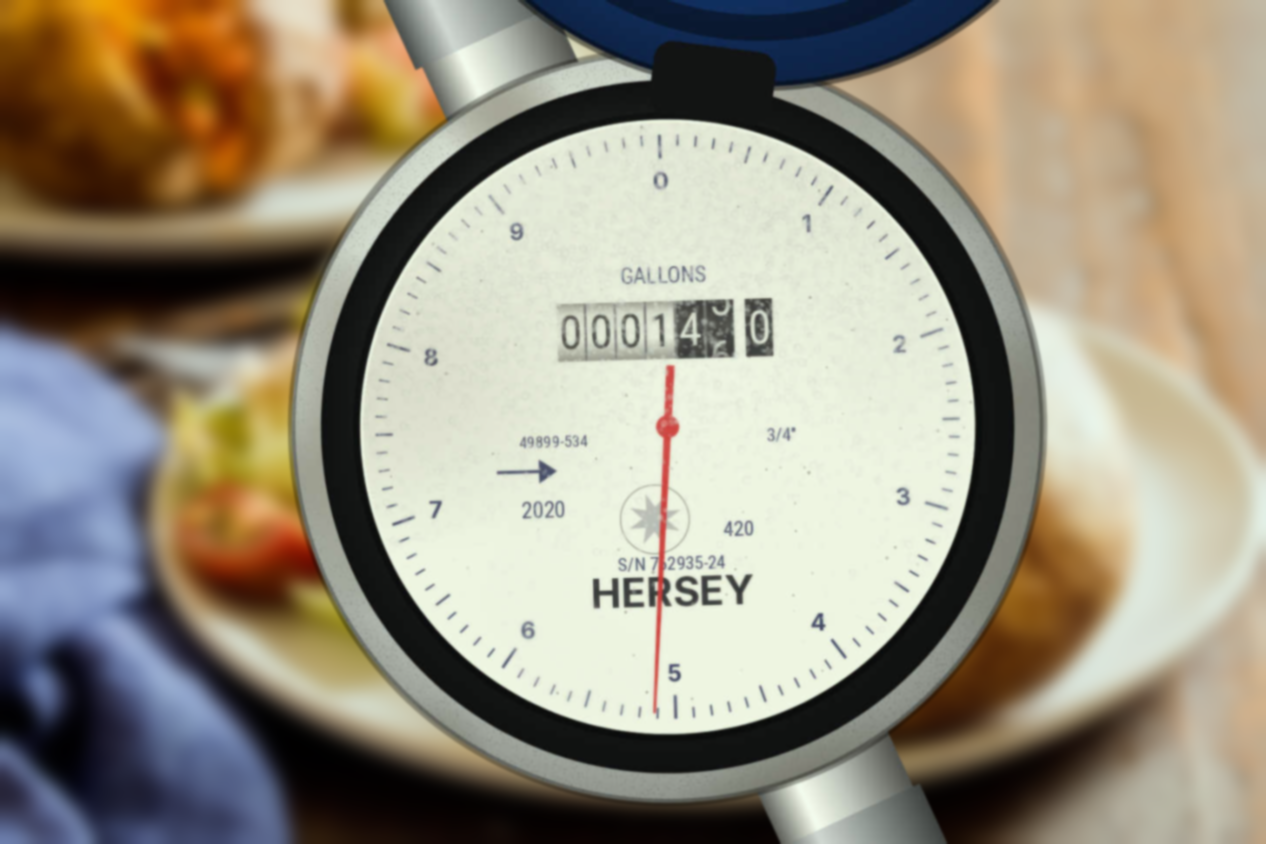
1455.1
